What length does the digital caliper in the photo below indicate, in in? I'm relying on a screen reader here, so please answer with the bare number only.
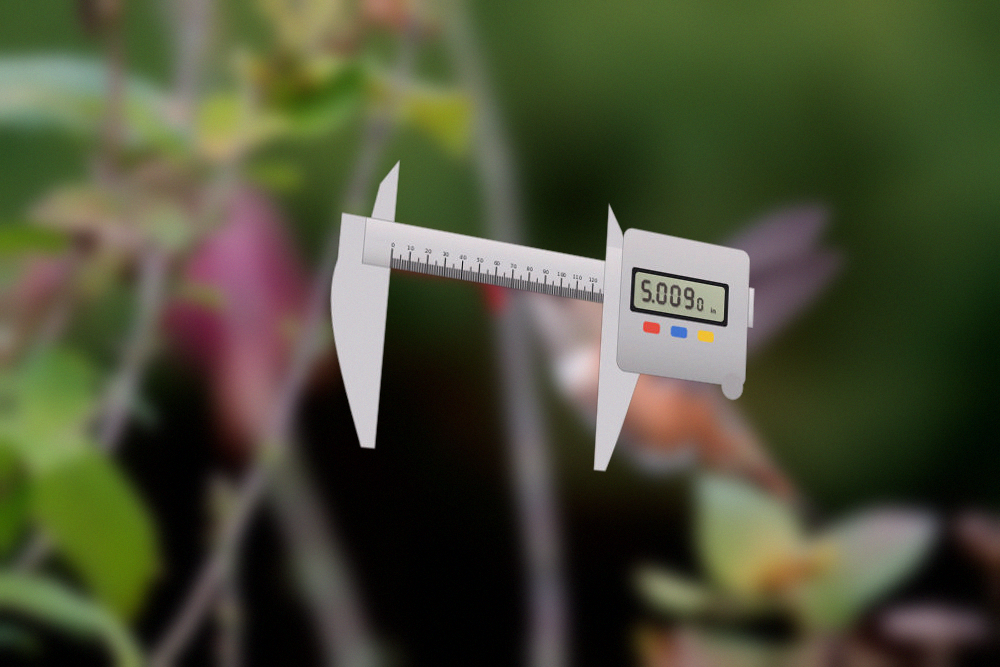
5.0090
